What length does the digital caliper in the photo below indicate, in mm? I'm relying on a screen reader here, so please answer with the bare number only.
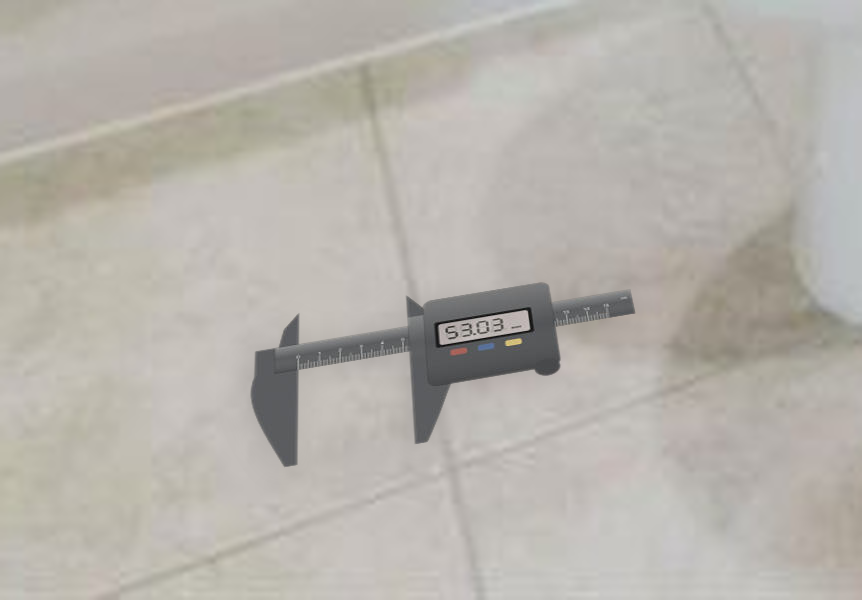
53.03
